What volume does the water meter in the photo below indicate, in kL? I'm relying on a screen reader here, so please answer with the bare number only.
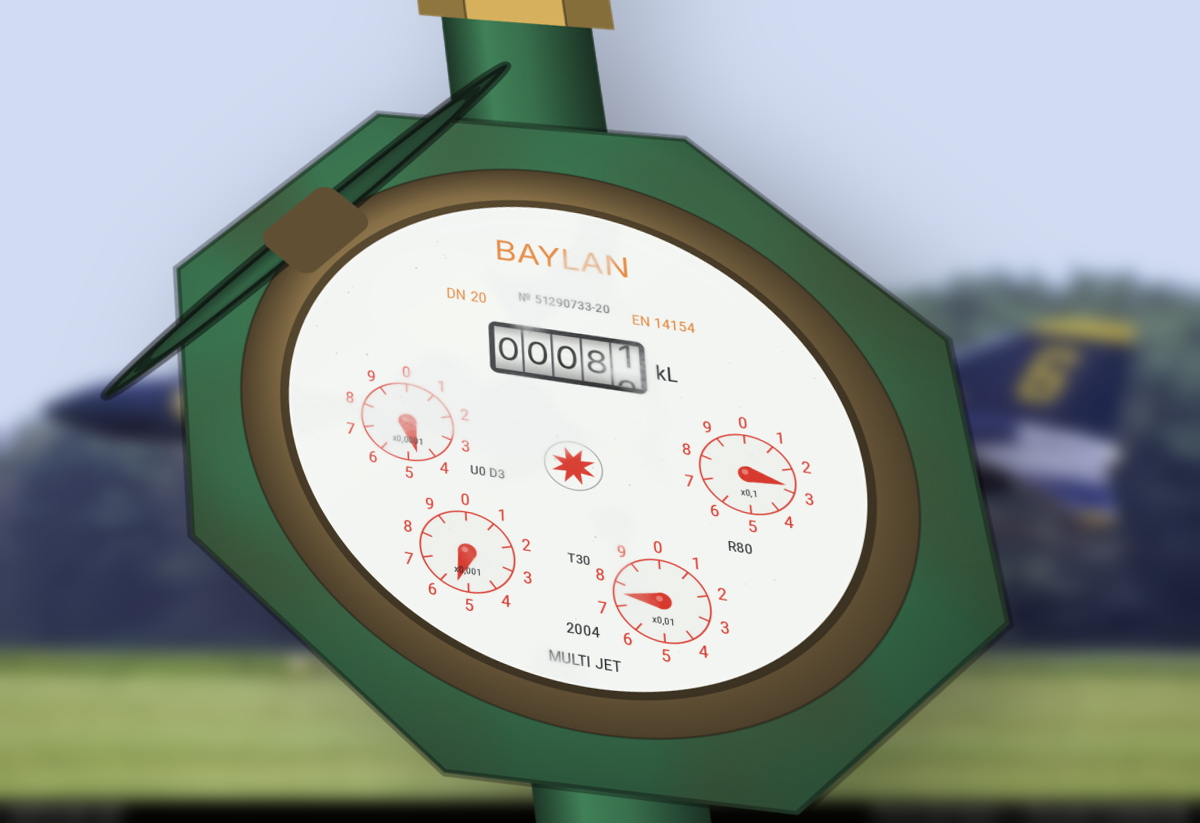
81.2754
